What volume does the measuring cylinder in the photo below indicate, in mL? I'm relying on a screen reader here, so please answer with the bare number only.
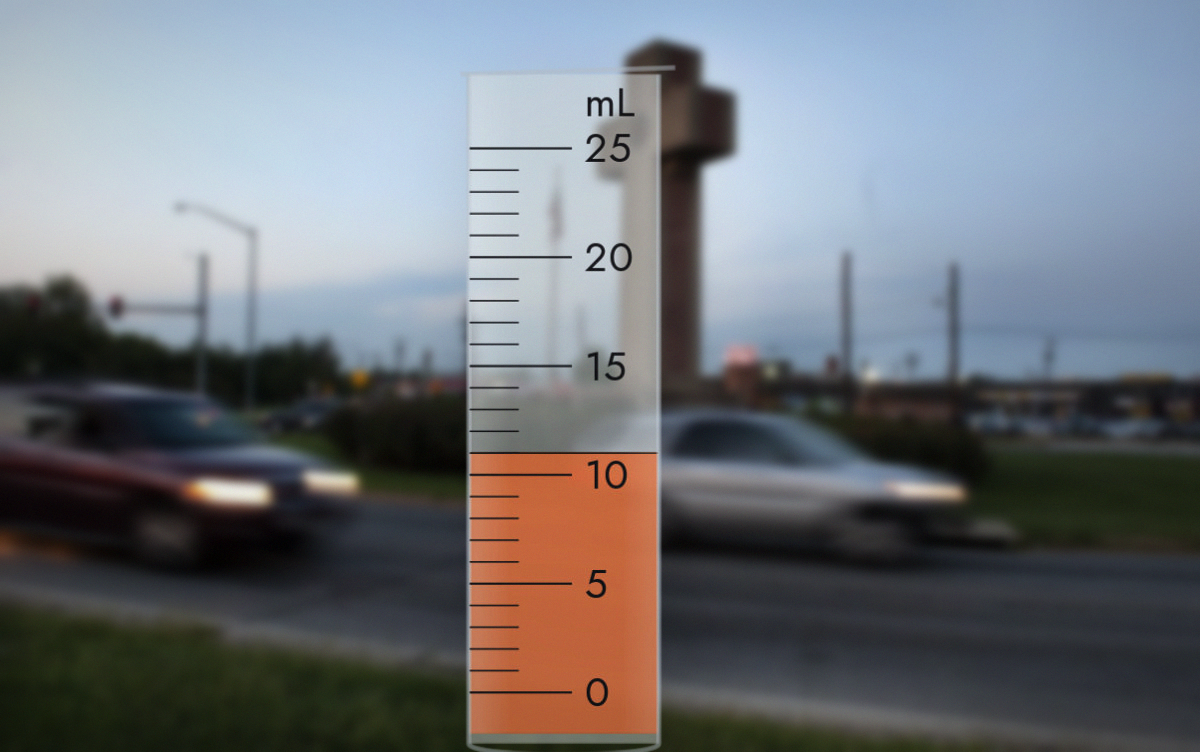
11
